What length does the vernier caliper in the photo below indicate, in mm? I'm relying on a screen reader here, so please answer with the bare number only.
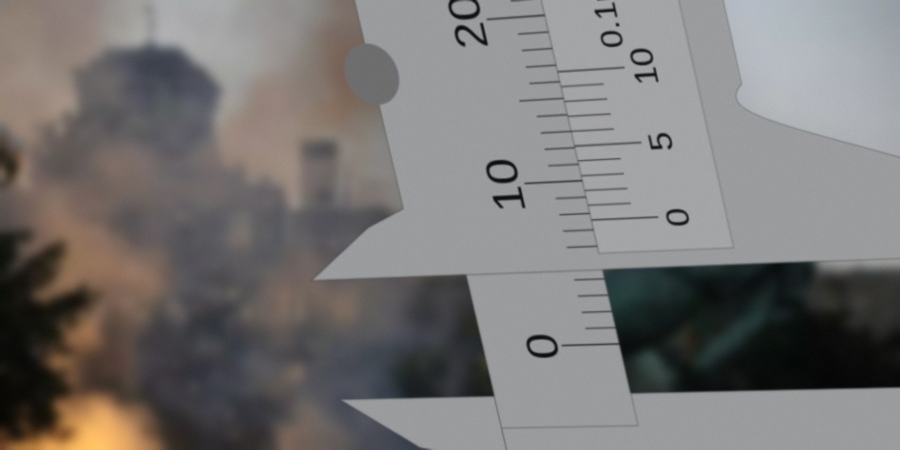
7.6
